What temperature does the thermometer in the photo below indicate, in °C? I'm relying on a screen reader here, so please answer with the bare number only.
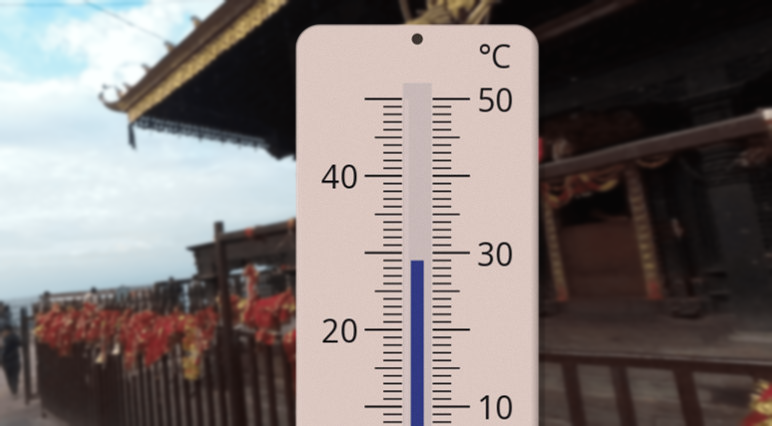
29
